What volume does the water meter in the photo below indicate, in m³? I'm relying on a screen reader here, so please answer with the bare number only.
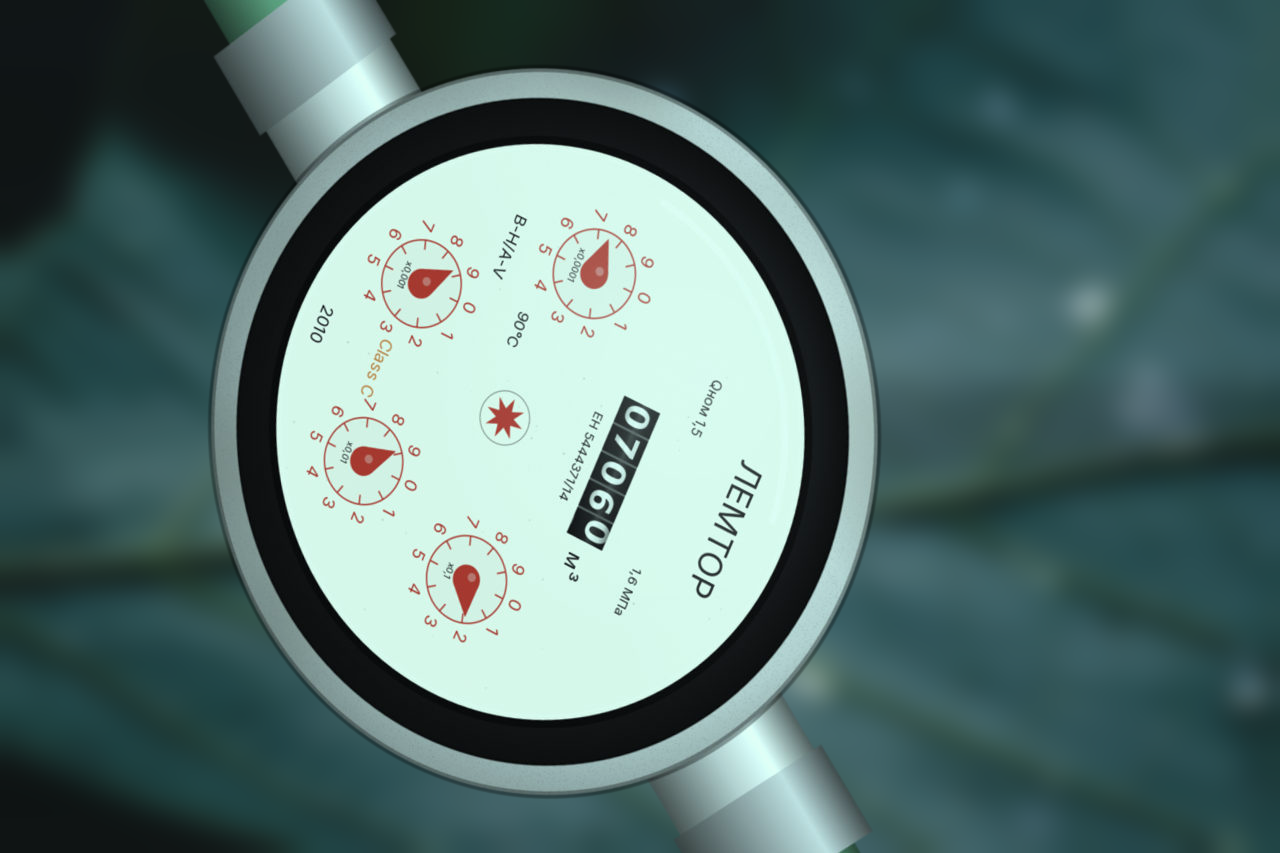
7060.1887
